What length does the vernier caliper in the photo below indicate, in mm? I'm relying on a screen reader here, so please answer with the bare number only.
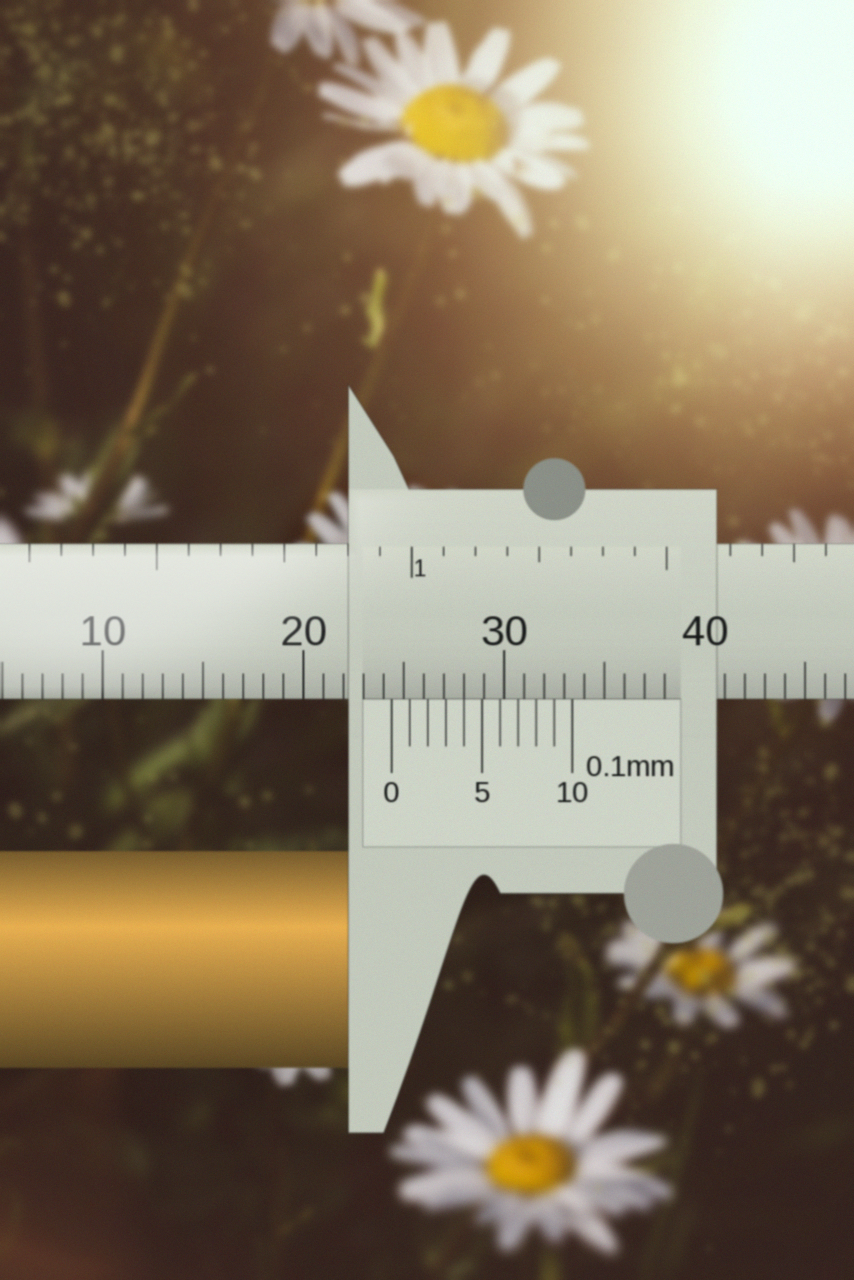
24.4
